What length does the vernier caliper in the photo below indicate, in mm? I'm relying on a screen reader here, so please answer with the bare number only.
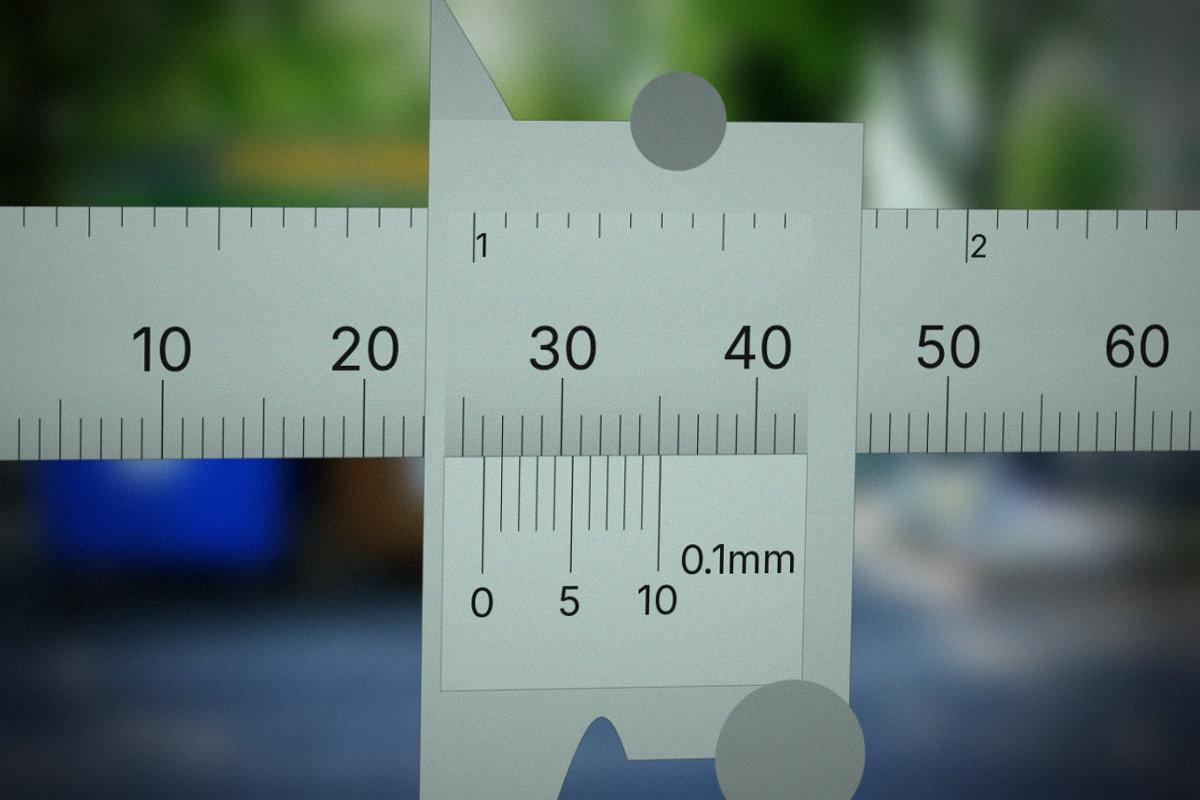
26.1
